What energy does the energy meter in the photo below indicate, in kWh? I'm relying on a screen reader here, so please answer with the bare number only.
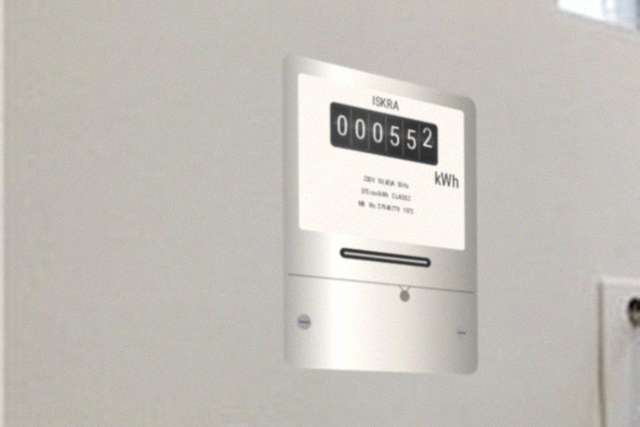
552
